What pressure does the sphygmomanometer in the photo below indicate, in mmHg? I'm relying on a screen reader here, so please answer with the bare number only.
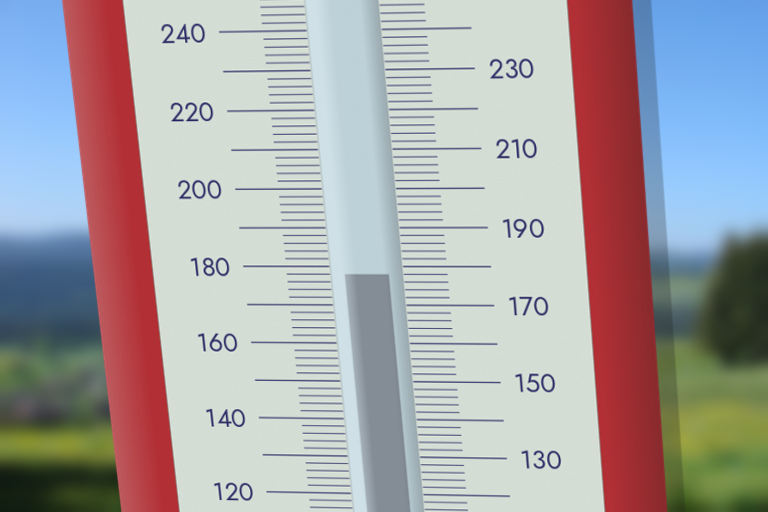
178
